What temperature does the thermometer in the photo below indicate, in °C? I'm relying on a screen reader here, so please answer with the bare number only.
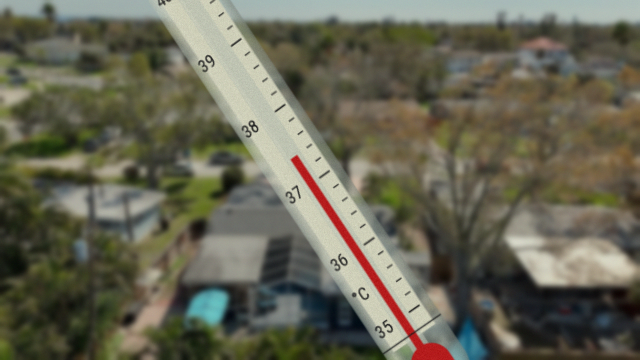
37.4
